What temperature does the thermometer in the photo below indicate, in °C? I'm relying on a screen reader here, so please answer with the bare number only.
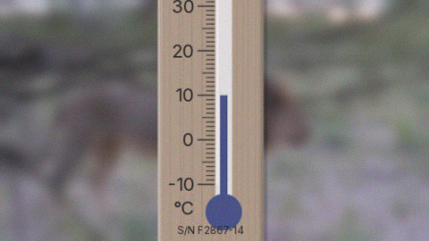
10
